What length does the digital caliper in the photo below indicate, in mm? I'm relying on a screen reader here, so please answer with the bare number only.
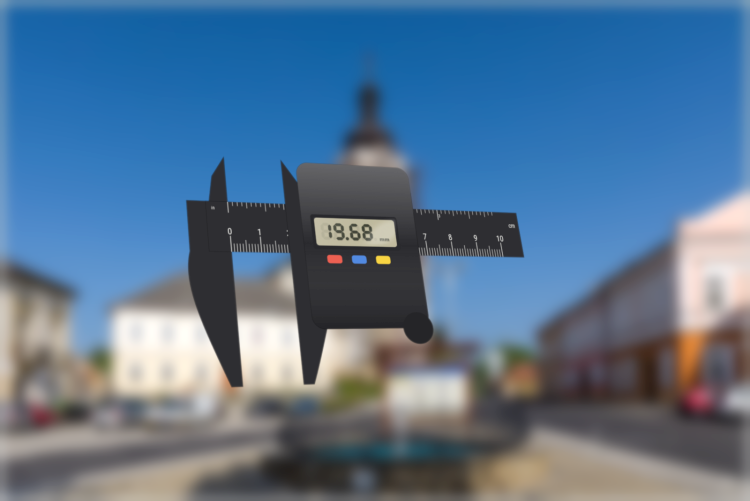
19.68
